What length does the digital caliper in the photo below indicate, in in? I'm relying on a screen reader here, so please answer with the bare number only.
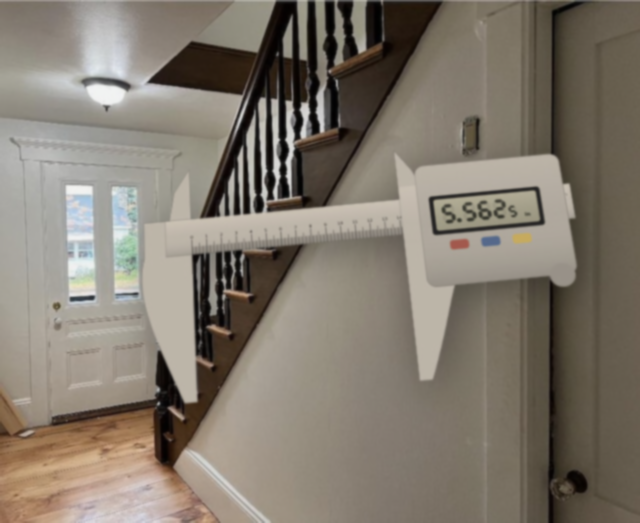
5.5625
